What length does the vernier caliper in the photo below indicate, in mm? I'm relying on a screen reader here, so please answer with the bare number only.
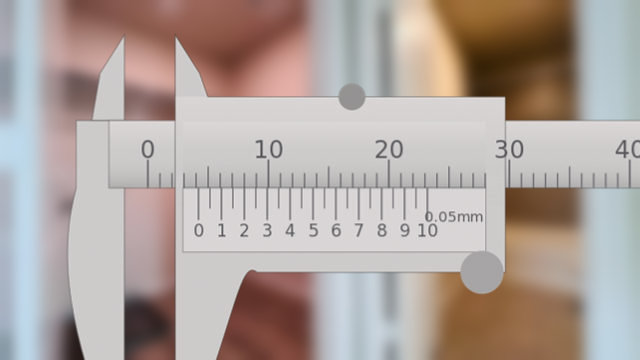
4.2
